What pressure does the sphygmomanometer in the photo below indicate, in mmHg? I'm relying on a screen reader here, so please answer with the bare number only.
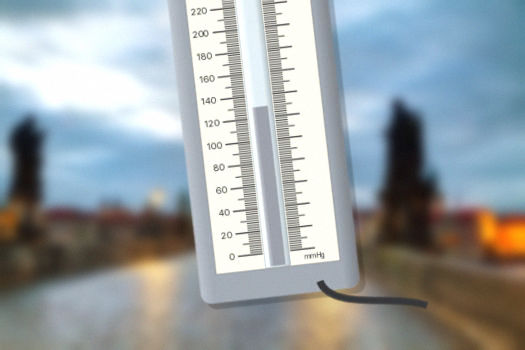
130
